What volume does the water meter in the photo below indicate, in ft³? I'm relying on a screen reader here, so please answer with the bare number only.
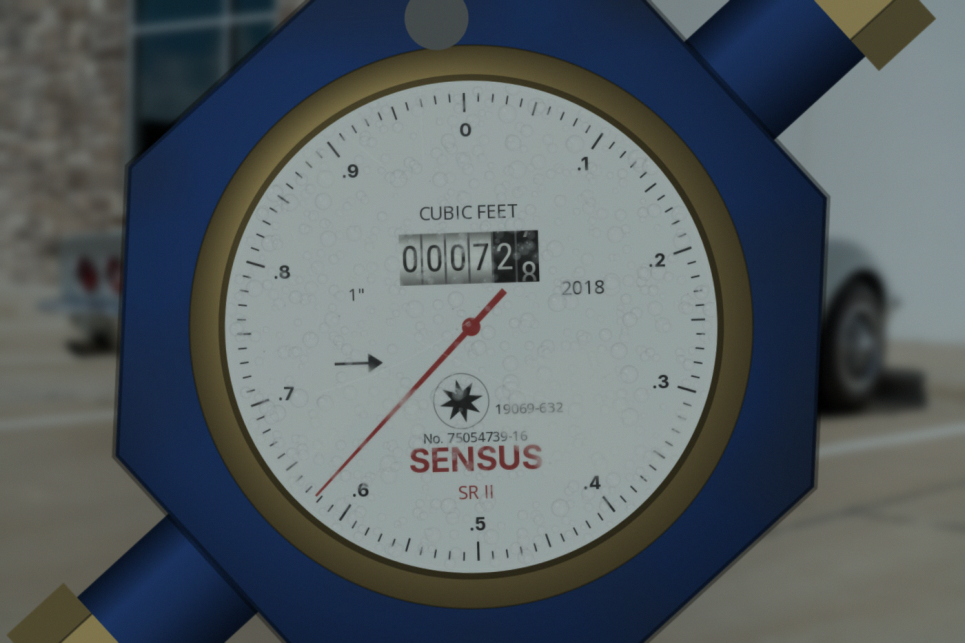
727.62
